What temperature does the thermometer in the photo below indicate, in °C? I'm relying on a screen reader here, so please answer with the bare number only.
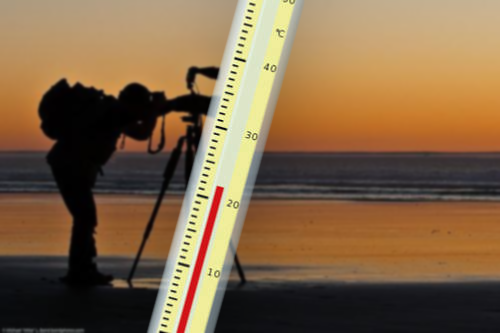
22
